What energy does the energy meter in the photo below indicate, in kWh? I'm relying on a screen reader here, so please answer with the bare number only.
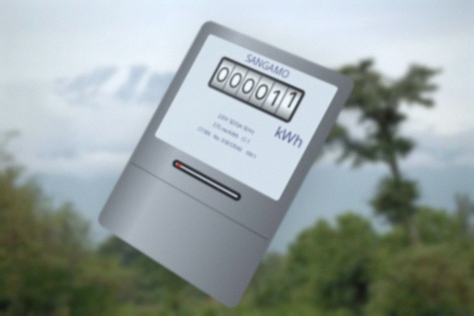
11
